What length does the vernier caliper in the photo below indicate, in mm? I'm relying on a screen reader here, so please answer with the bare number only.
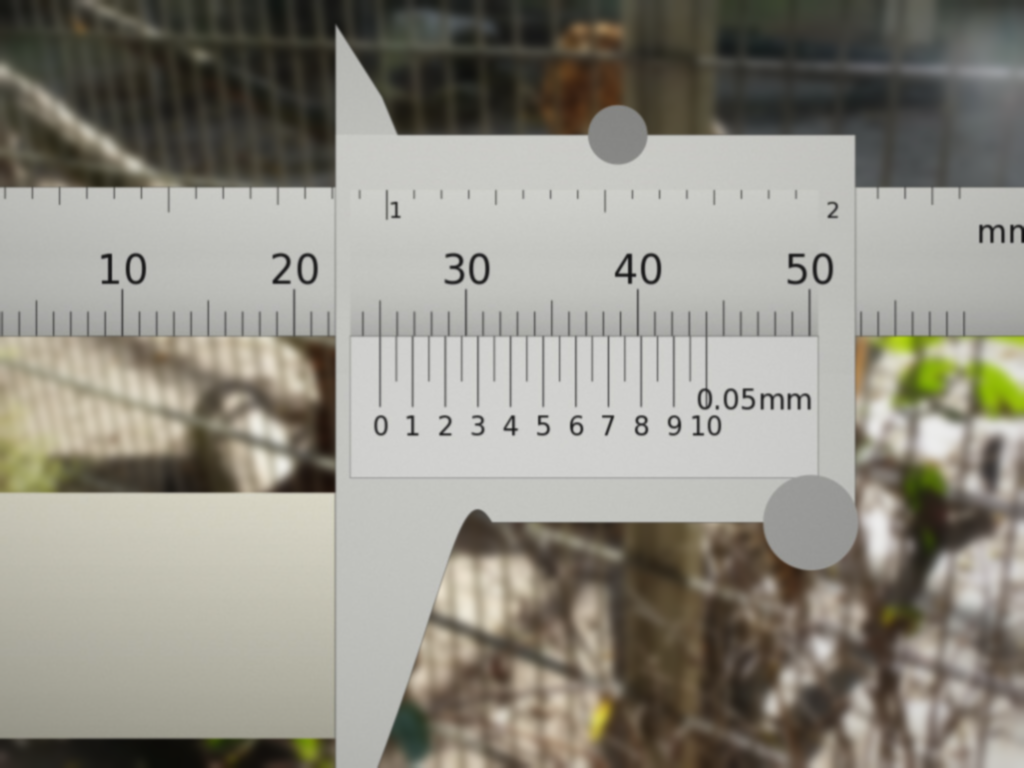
25.0
